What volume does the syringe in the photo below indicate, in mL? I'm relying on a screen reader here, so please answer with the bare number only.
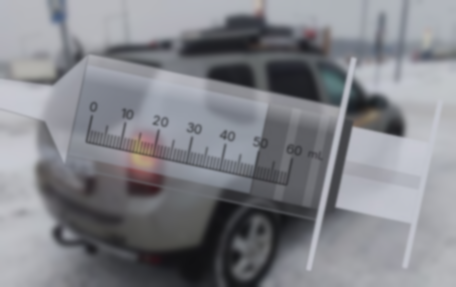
50
